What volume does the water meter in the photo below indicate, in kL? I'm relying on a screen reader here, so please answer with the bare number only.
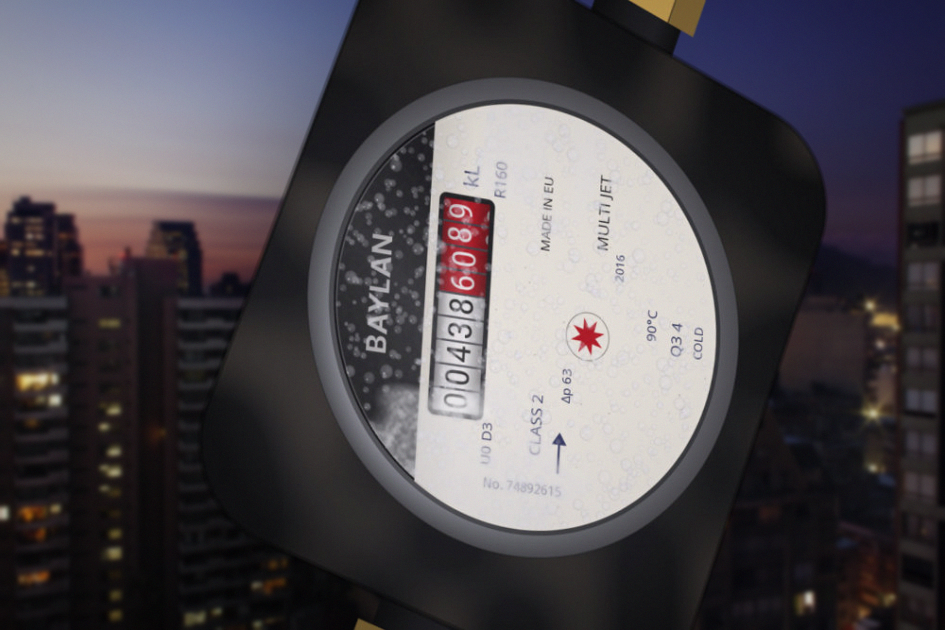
438.6089
